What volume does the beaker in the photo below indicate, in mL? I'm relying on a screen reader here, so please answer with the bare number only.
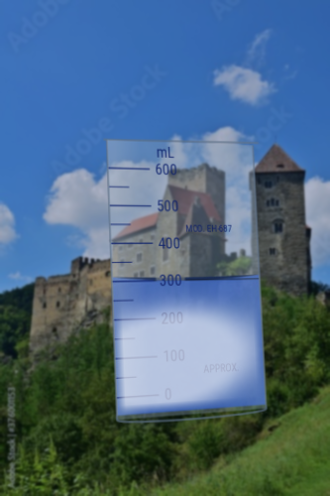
300
